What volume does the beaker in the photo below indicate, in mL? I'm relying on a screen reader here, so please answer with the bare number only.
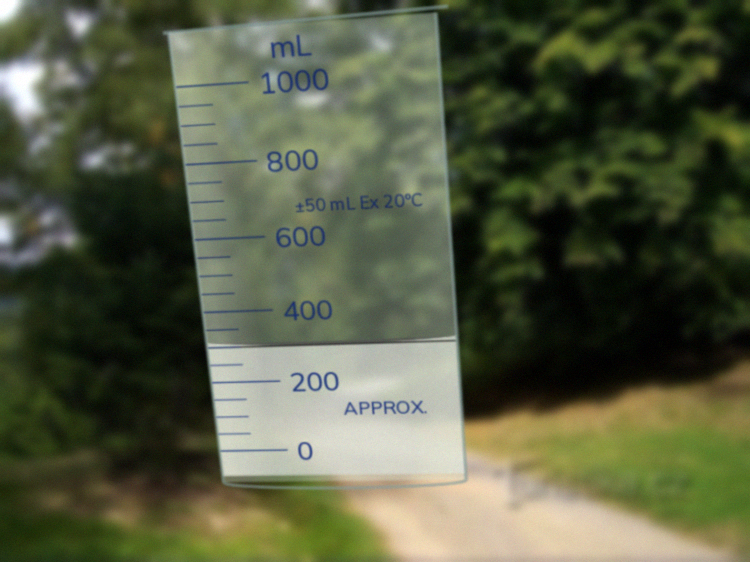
300
